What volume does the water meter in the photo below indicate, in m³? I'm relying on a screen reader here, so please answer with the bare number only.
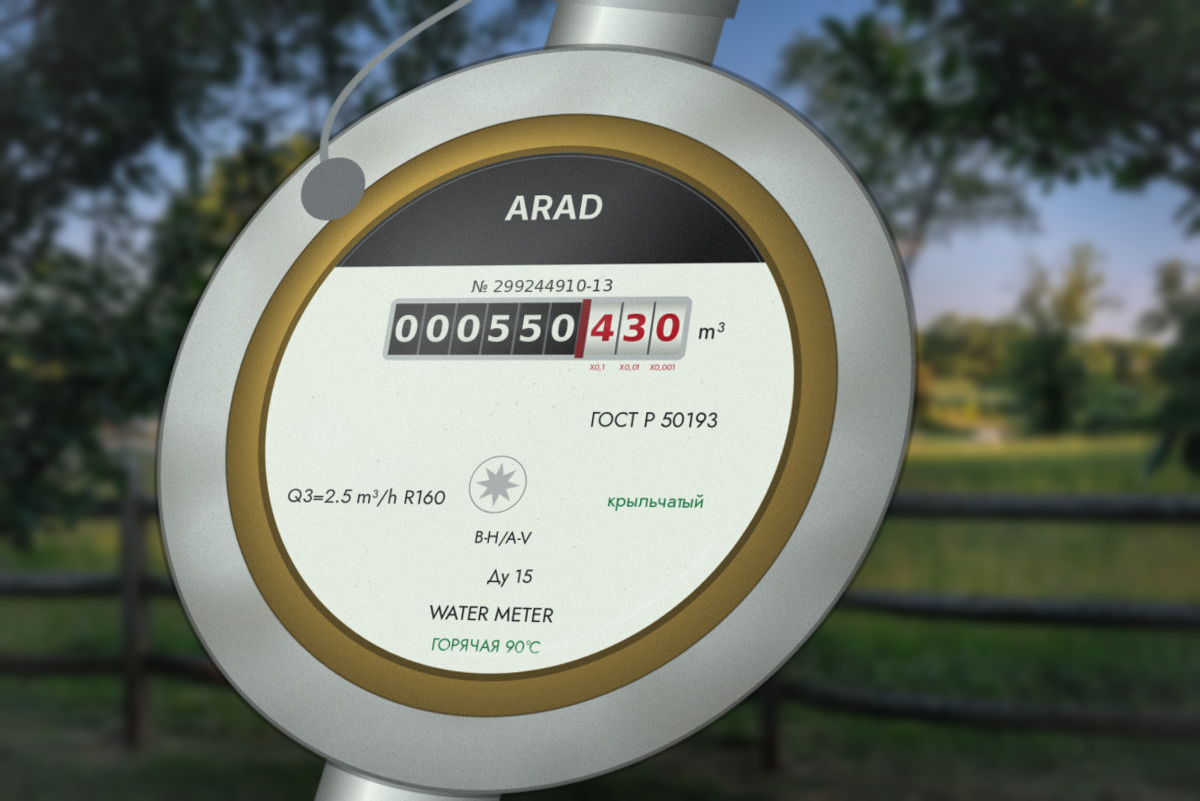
550.430
